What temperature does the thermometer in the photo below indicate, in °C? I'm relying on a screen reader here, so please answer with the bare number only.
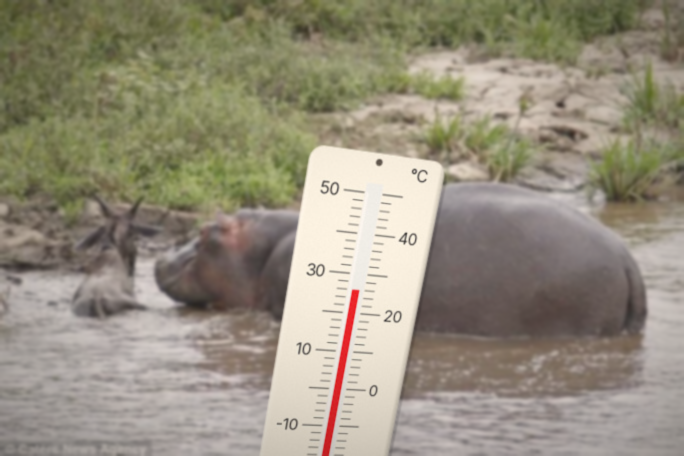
26
